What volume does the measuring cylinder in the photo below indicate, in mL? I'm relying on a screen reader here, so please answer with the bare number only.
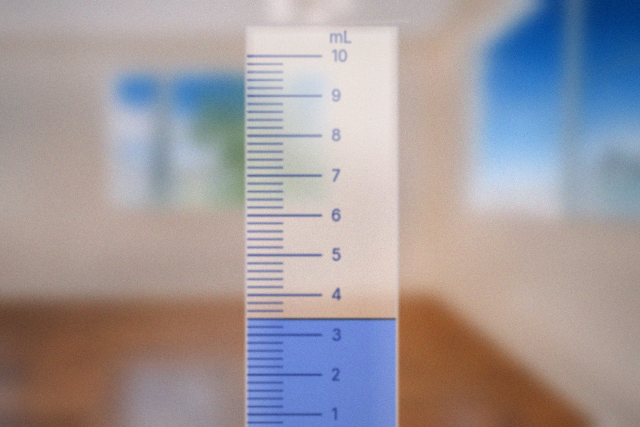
3.4
